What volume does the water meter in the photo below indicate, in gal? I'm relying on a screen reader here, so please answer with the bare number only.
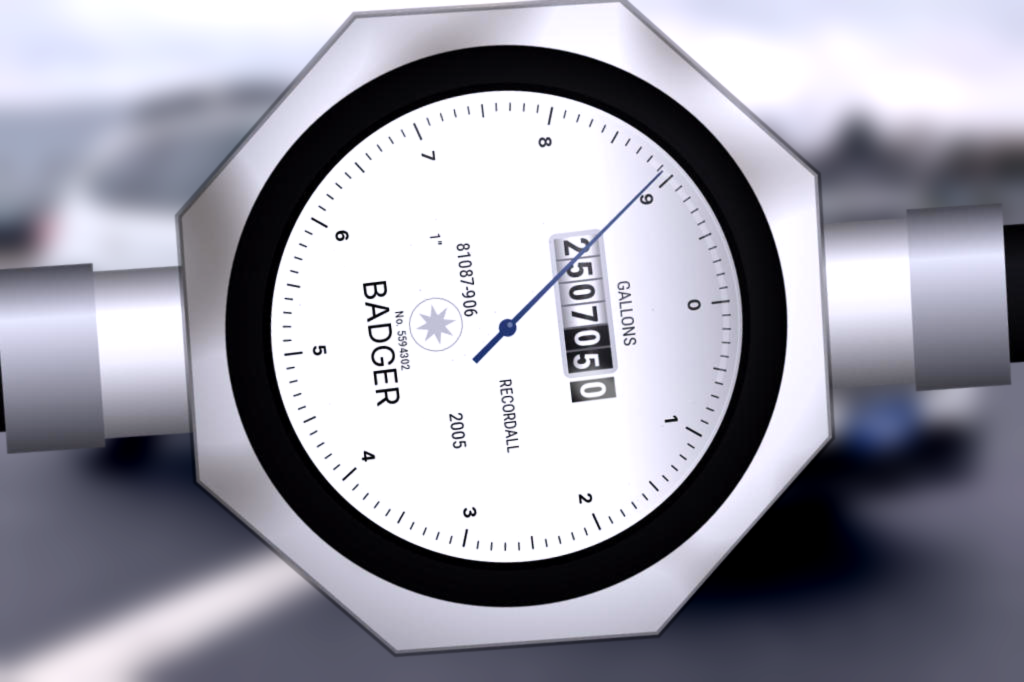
2507048.9
